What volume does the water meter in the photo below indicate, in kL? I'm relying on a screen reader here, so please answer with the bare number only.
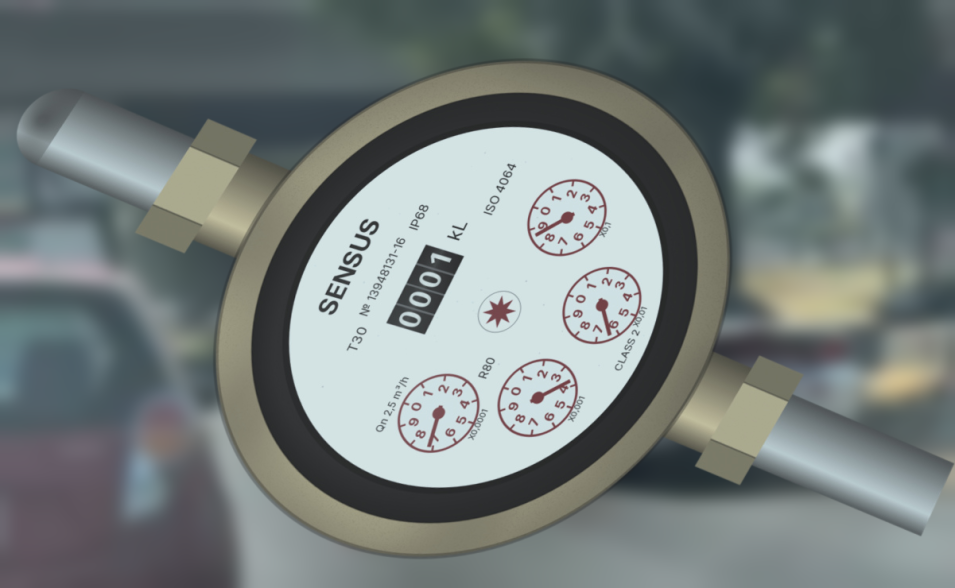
1.8637
